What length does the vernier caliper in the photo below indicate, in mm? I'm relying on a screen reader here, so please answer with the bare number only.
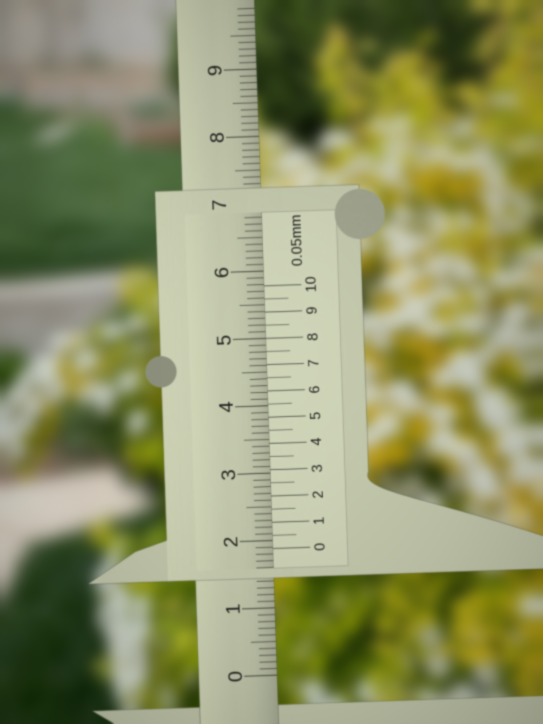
18.8
